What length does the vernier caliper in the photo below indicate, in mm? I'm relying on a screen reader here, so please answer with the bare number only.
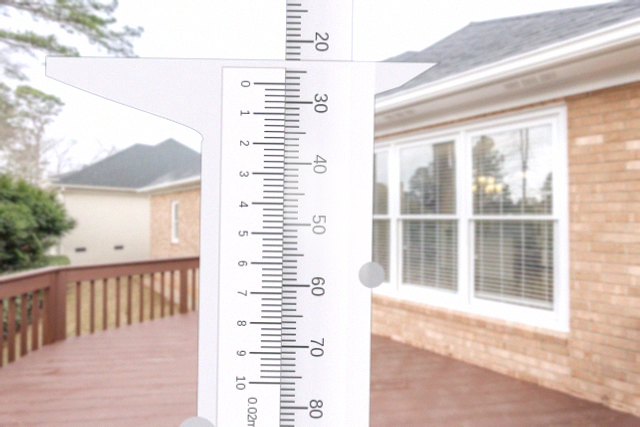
27.0
